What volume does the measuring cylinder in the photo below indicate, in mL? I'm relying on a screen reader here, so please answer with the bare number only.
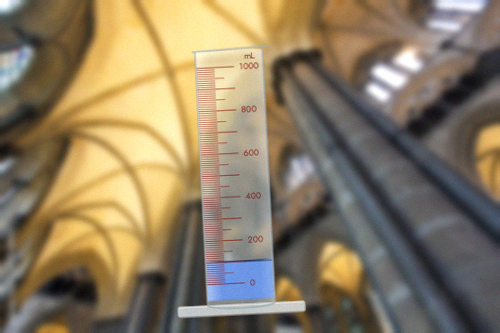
100
